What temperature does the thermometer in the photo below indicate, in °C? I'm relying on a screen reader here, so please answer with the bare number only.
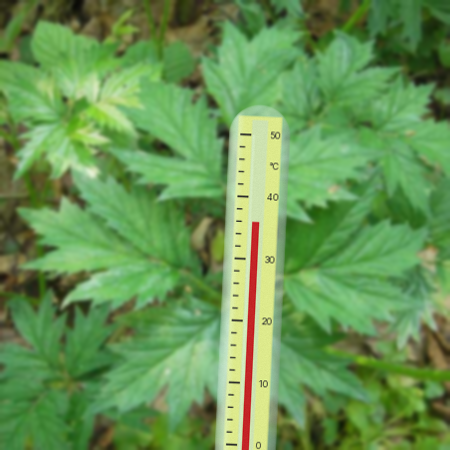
36
